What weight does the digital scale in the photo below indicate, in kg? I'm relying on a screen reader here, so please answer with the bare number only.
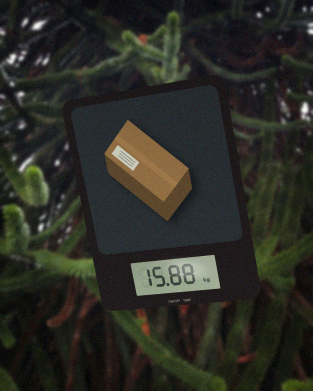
15.88
